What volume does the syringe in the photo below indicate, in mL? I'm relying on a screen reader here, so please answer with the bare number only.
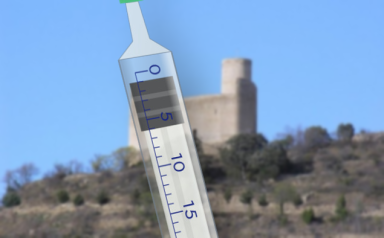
1
